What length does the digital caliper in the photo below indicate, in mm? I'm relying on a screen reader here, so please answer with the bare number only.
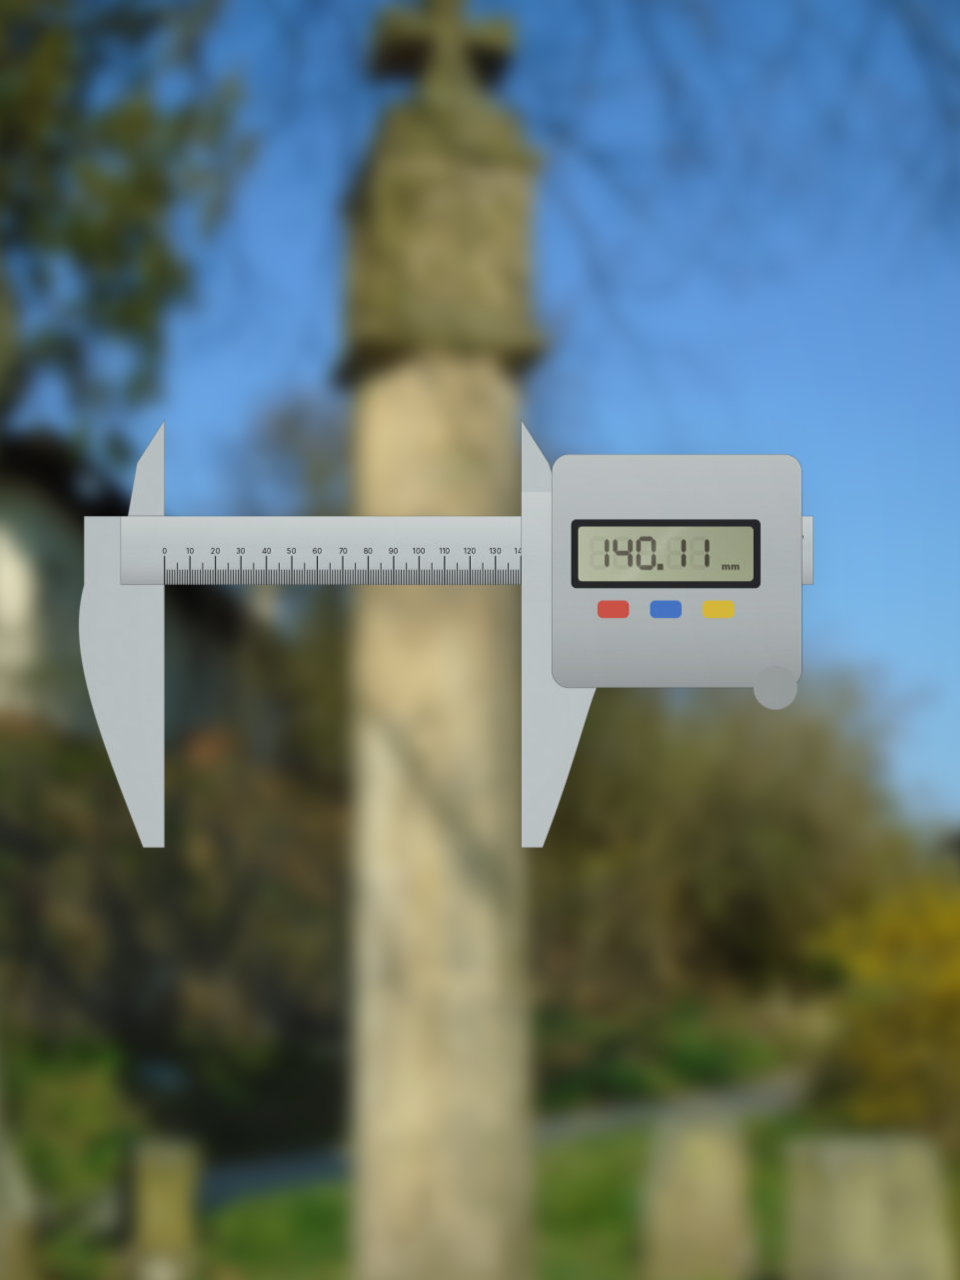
140.11
